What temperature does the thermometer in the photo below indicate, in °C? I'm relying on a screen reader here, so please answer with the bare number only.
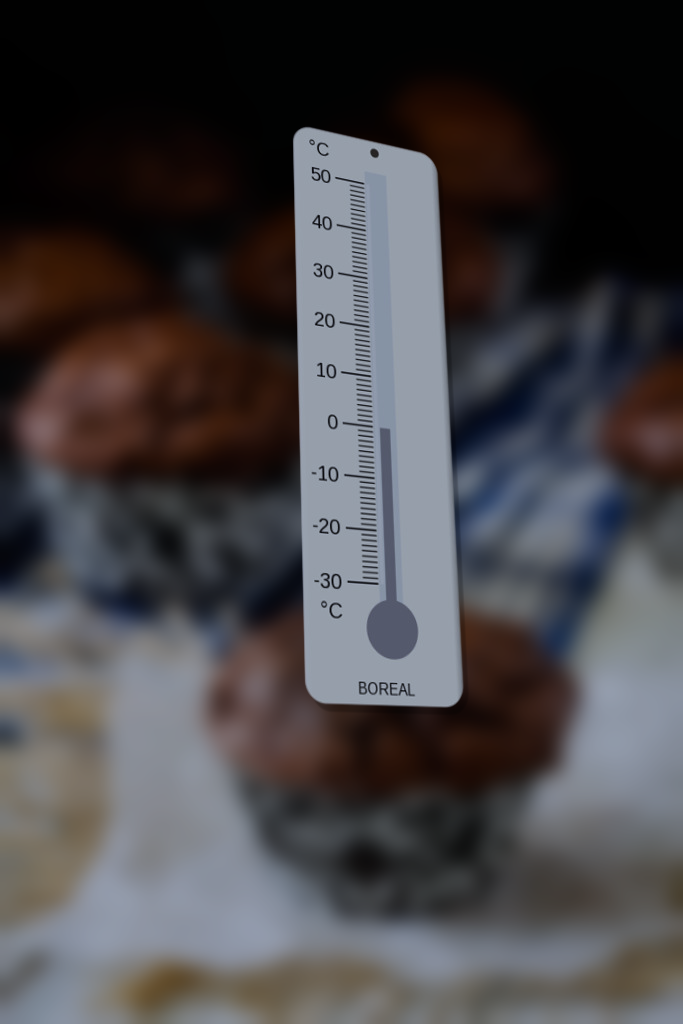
0
